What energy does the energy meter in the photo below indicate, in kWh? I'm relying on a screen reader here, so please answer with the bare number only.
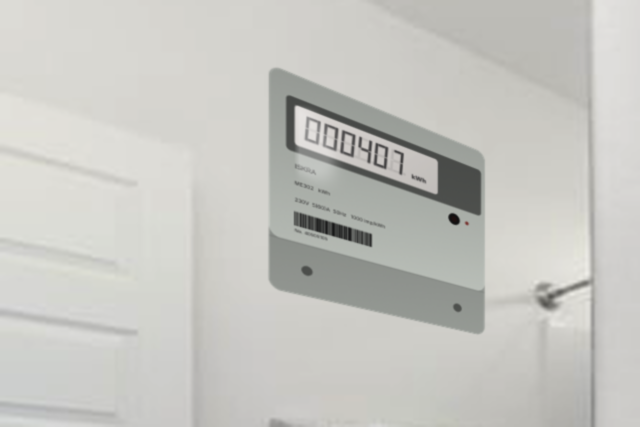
407
